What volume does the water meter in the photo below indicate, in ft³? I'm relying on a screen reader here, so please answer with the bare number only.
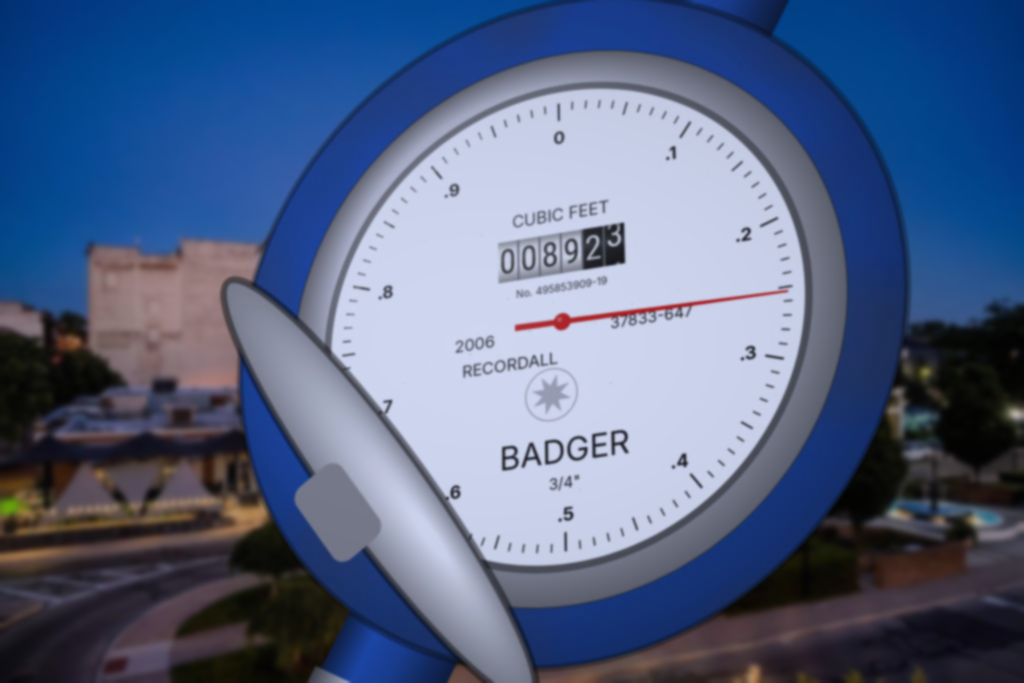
8923.25
